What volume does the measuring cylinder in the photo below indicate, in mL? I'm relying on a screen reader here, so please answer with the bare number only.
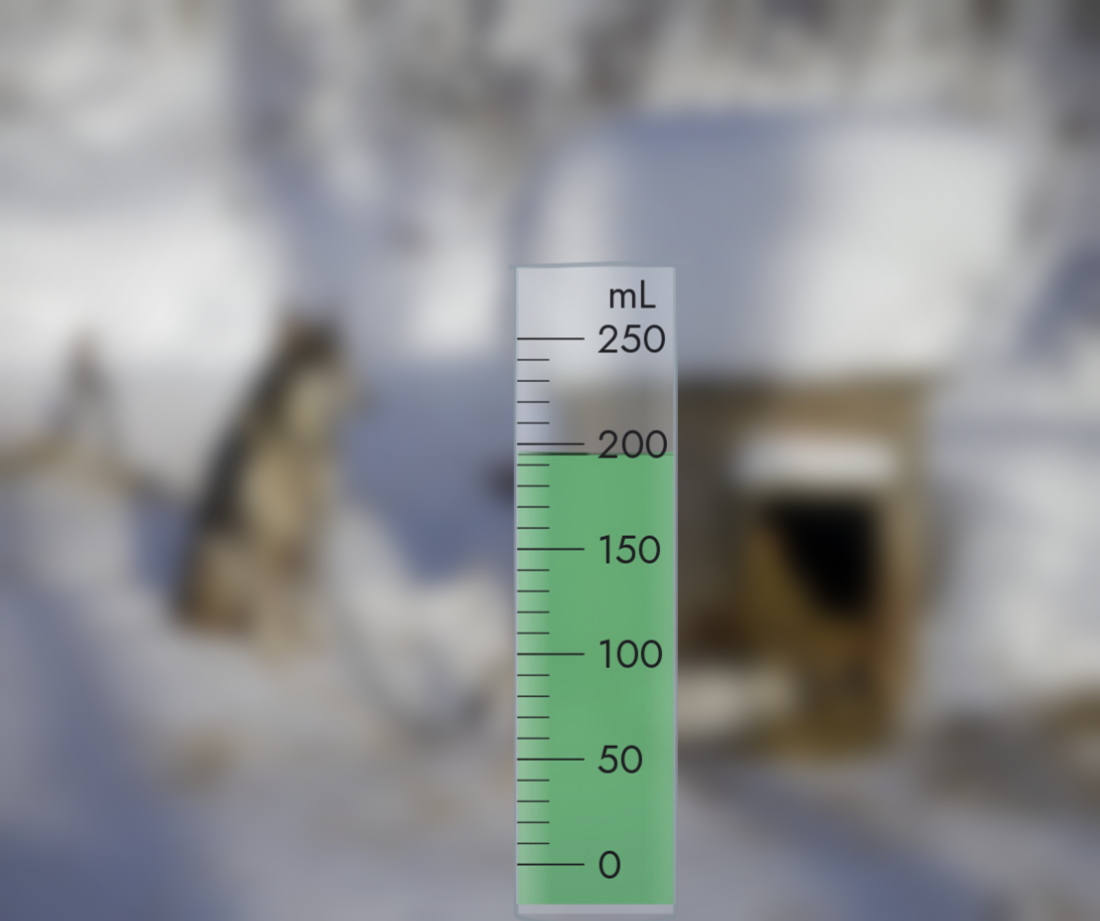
195
